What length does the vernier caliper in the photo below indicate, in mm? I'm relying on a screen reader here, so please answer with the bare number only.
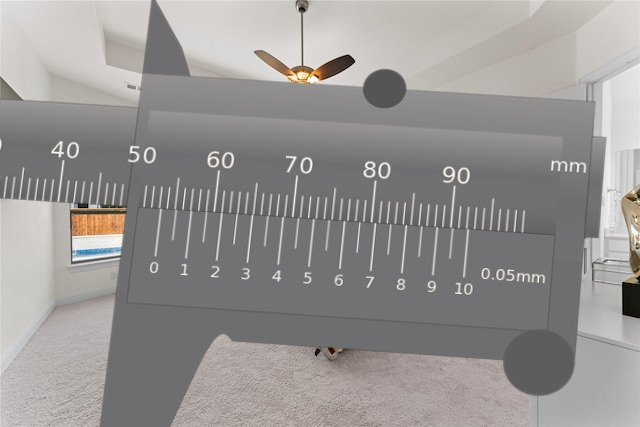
53.2
